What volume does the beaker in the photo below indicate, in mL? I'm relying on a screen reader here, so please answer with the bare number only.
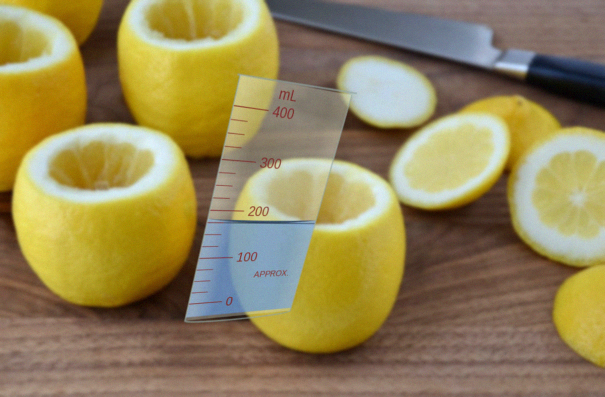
175
